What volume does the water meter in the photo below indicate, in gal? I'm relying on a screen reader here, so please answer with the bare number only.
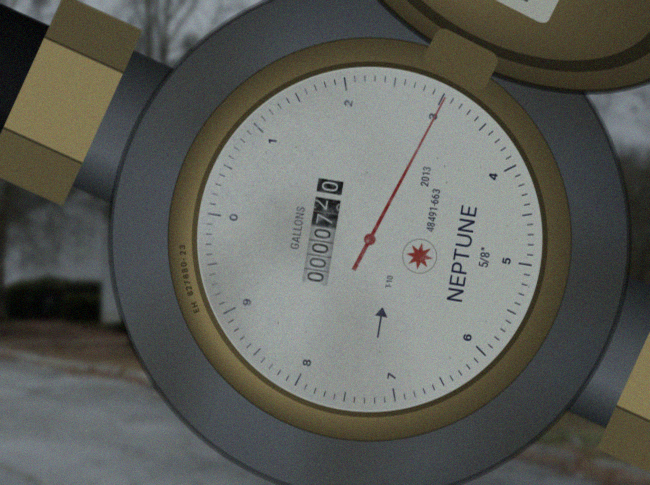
723.0
